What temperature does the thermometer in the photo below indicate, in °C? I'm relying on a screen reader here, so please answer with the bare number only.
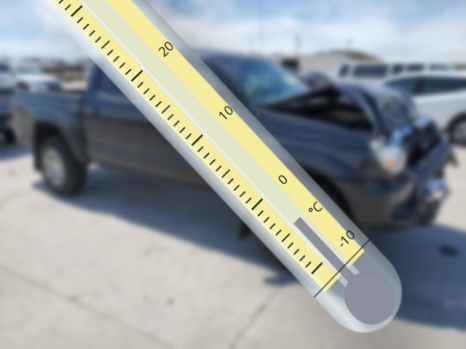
-4.5
